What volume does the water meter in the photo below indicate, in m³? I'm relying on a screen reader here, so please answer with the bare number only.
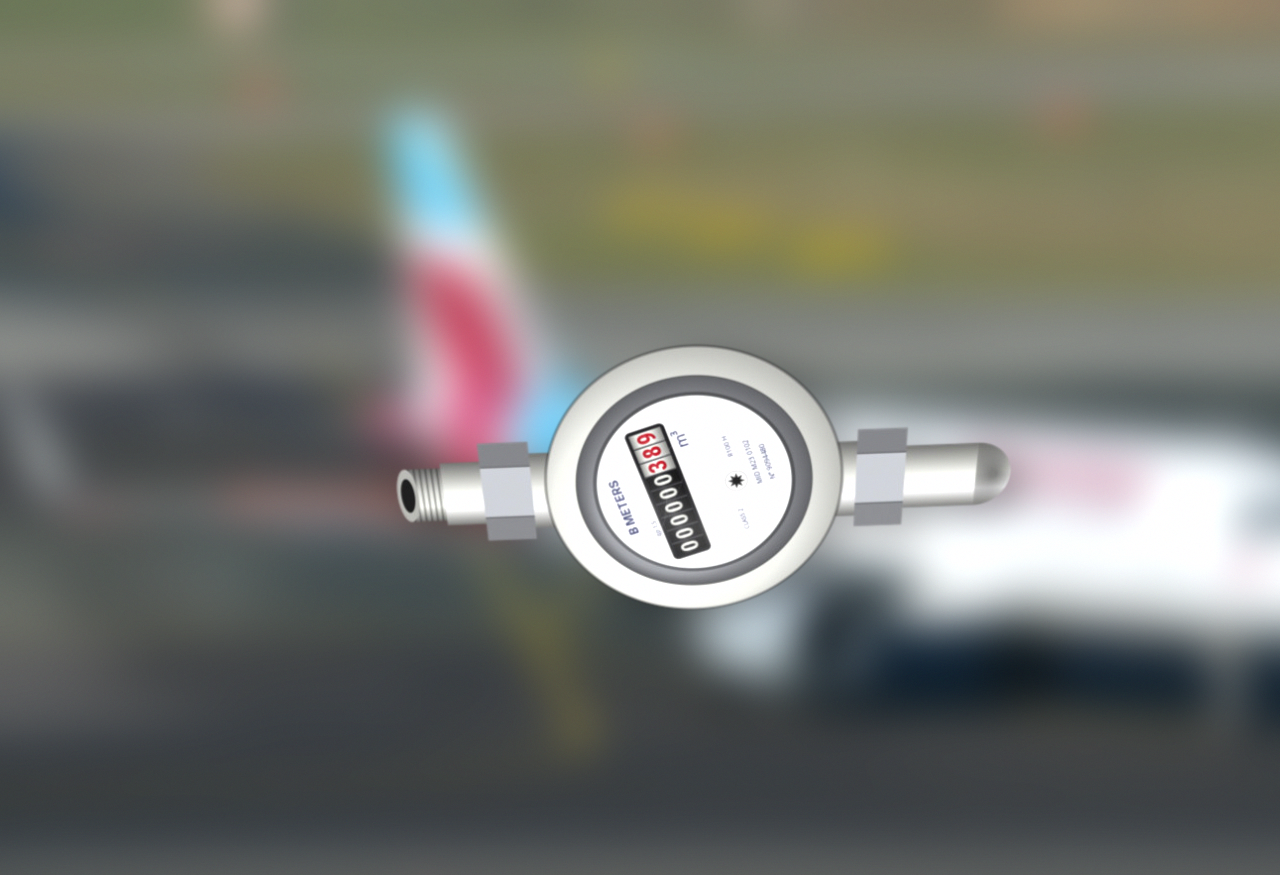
0.389
